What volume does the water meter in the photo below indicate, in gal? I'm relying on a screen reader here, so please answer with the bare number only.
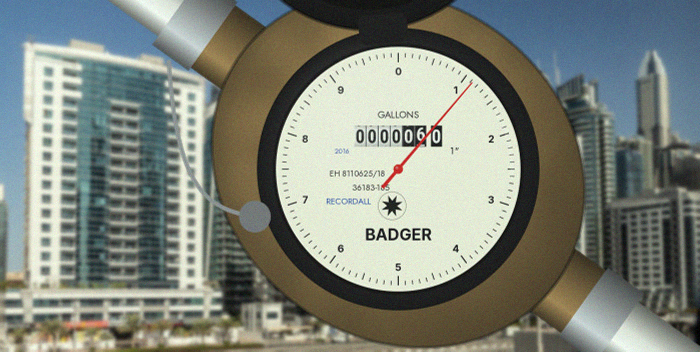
61.1
